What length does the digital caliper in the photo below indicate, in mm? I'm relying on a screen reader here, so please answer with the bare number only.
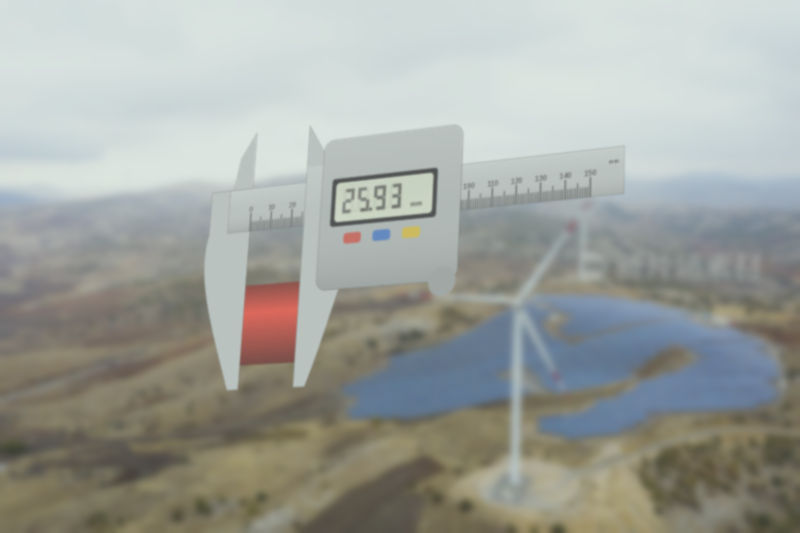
25.93
